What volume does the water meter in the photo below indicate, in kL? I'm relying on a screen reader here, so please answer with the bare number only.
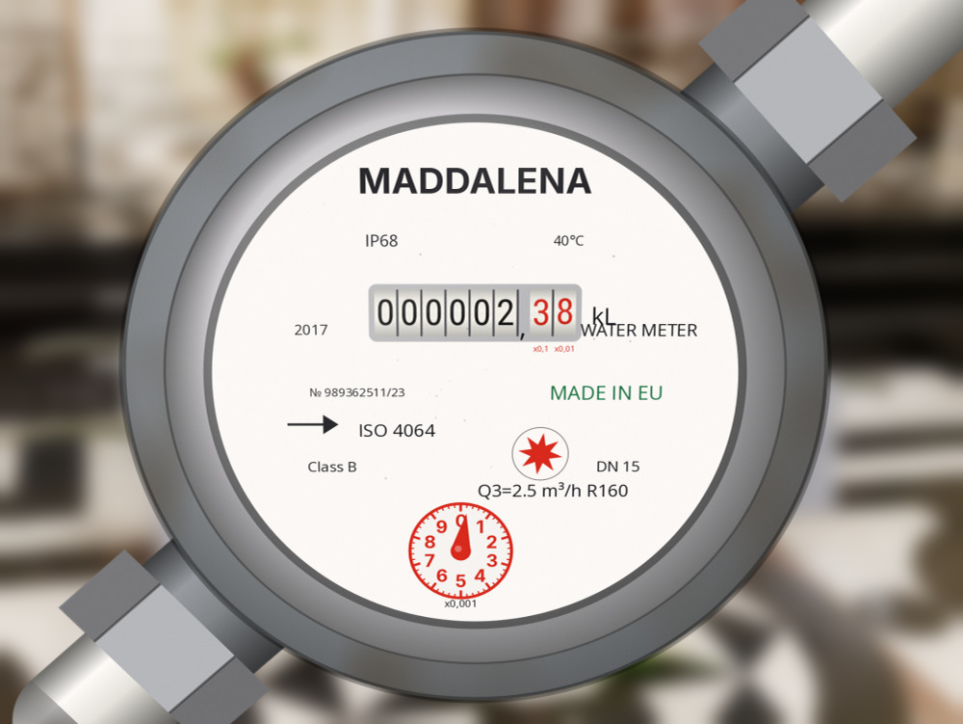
2.380
